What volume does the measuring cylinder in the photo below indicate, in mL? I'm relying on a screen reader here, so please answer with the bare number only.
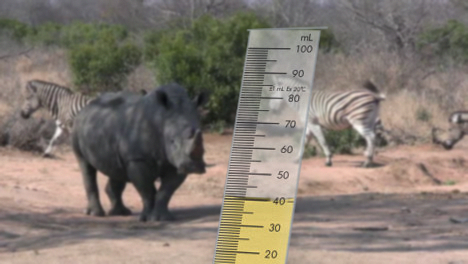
40
